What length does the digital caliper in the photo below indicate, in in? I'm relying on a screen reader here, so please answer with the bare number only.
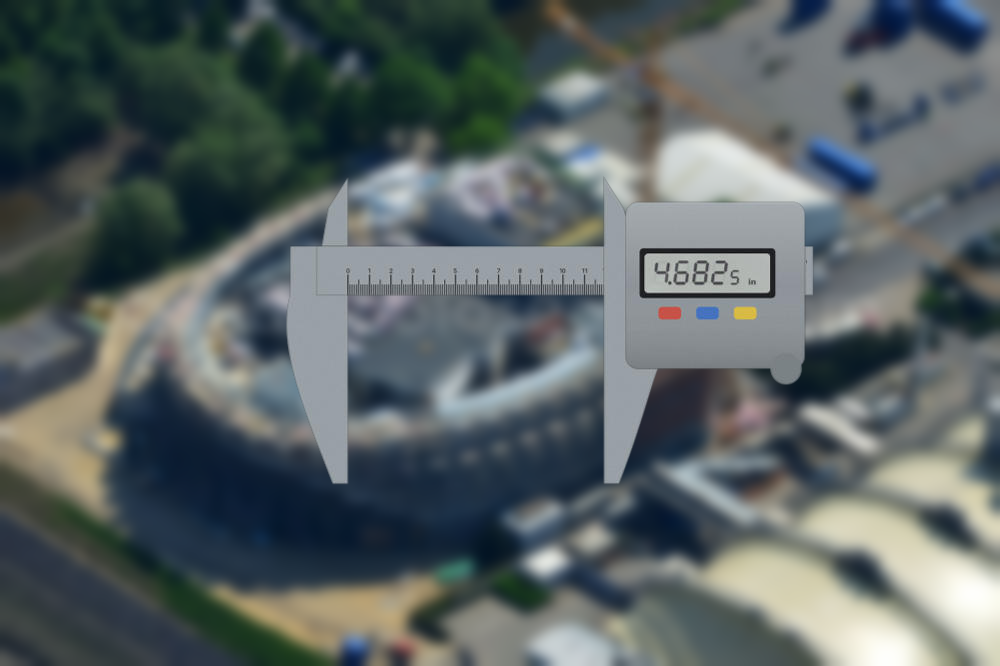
4.6825
